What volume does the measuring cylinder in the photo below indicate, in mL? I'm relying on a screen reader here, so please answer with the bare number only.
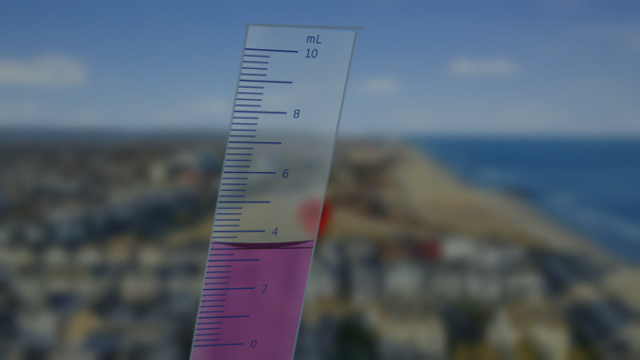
3.4
